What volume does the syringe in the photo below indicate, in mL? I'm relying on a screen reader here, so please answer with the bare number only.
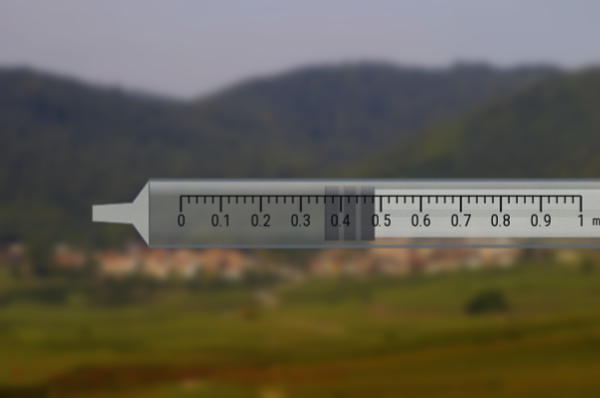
0.36
